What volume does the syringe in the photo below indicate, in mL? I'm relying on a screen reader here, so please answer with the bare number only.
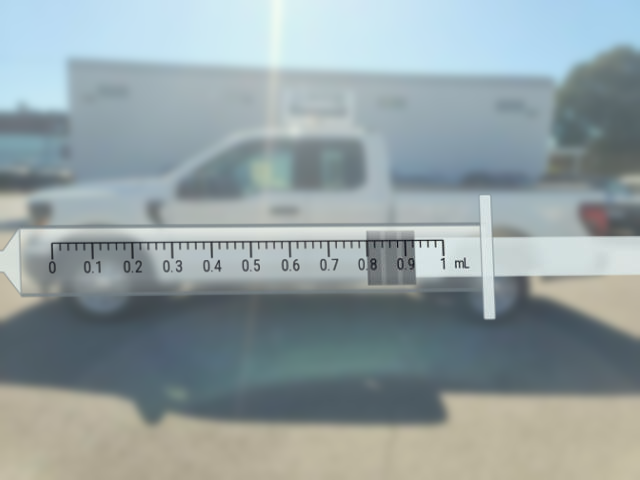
0.8
